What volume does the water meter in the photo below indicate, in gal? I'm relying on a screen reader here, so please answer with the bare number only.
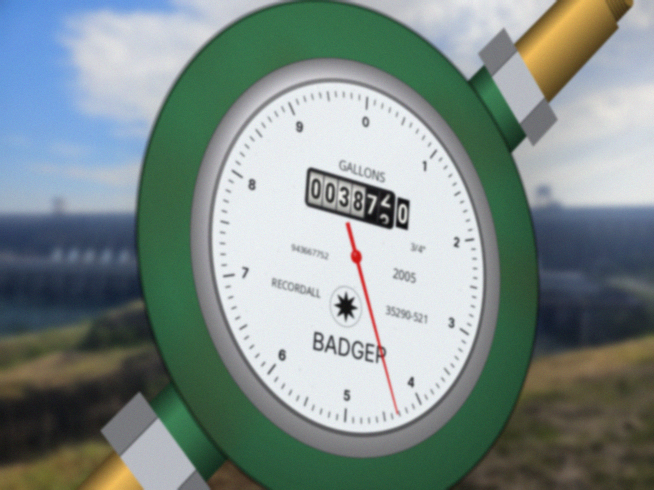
38724.3
